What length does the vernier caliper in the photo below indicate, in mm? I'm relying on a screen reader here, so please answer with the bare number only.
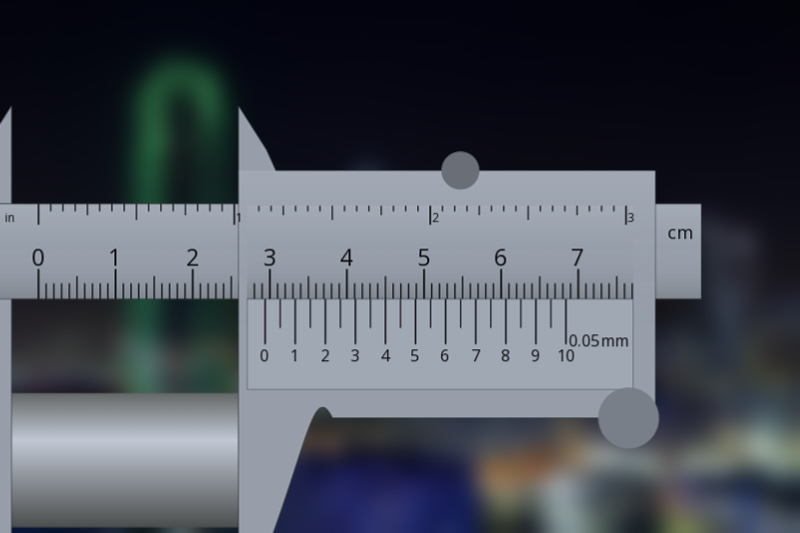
29.4
